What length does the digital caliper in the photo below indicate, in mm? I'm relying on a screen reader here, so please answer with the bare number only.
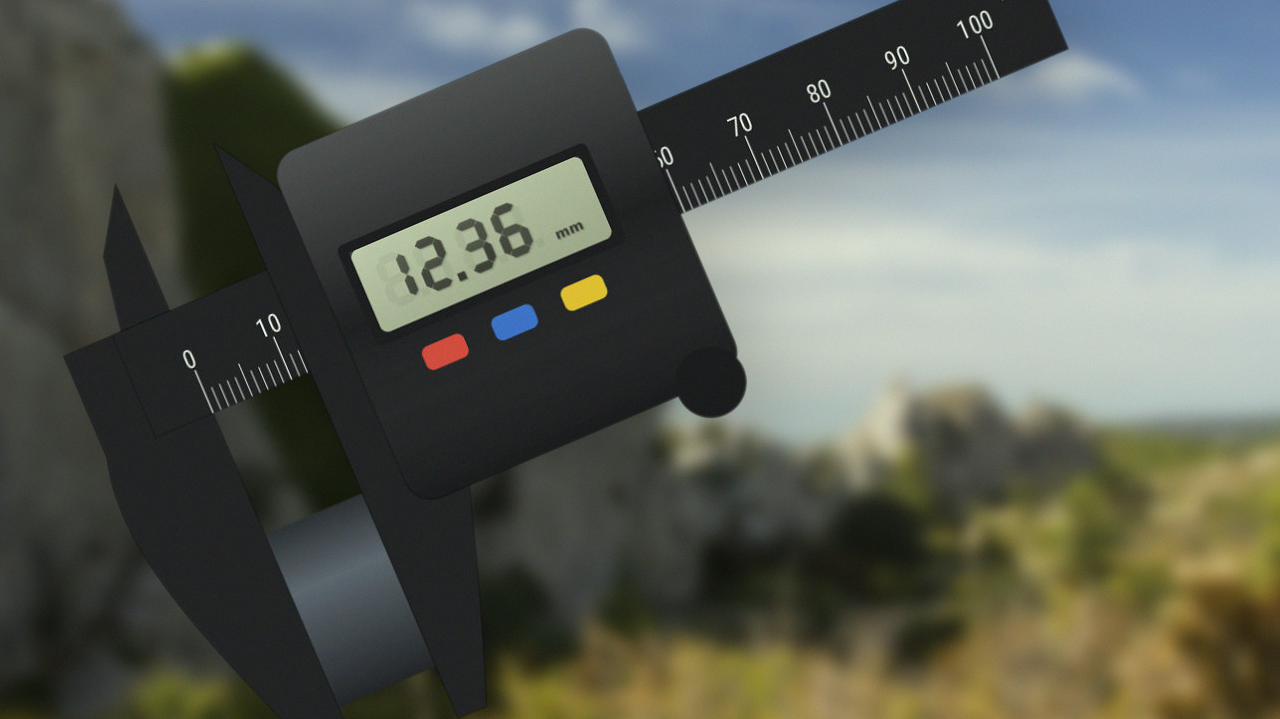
12.36
